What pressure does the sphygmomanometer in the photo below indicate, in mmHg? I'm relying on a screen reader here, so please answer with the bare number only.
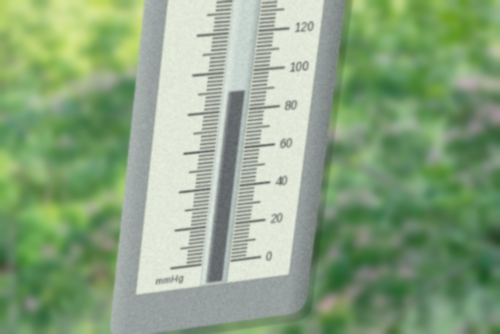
90
